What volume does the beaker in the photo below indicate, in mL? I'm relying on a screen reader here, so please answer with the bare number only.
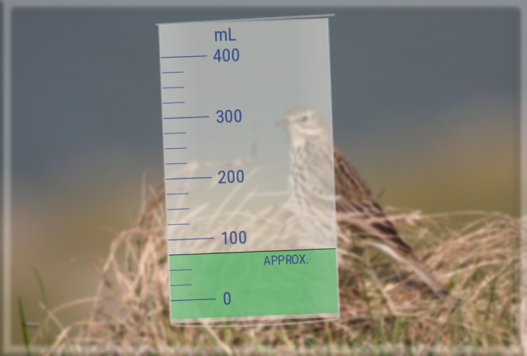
75
